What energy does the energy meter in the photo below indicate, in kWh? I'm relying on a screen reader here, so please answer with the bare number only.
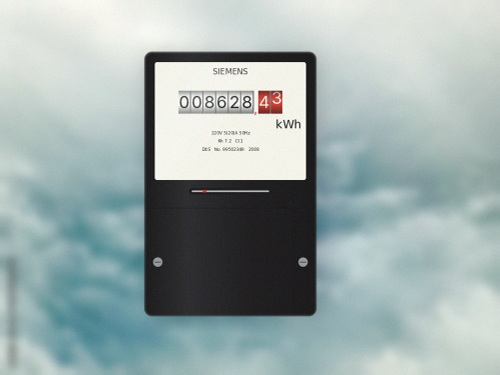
8628.43
